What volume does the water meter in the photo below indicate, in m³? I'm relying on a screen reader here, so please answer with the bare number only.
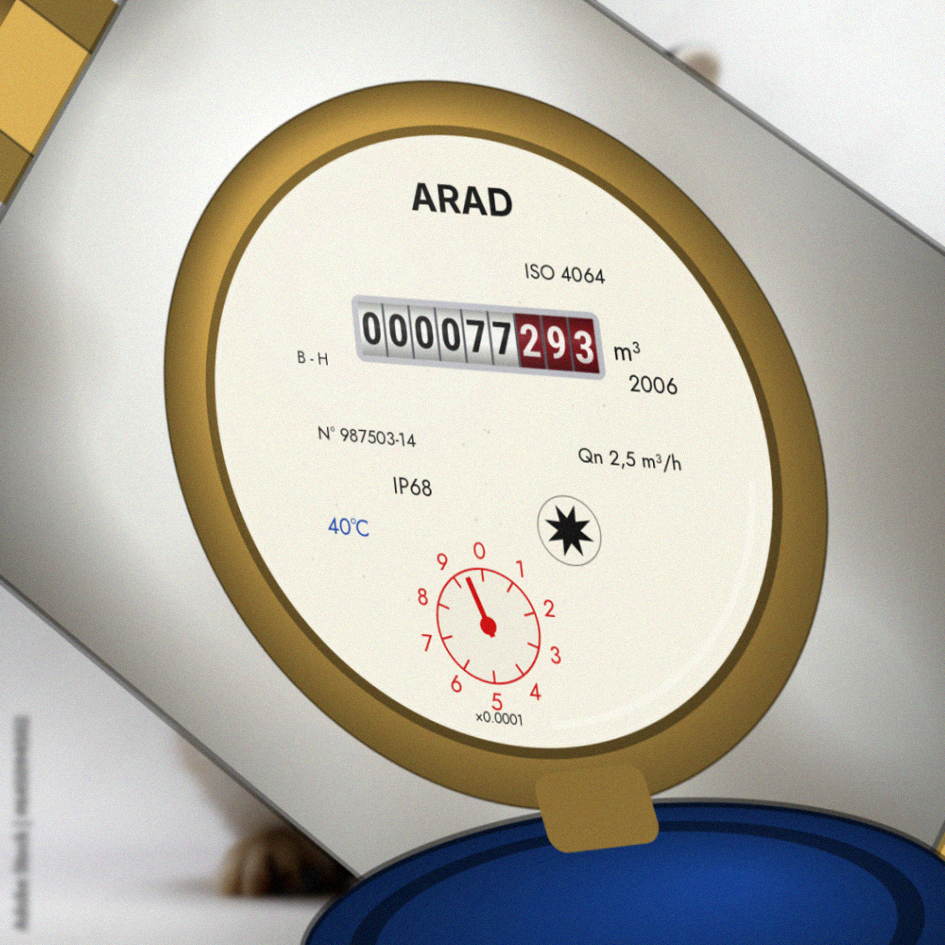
77.2929
